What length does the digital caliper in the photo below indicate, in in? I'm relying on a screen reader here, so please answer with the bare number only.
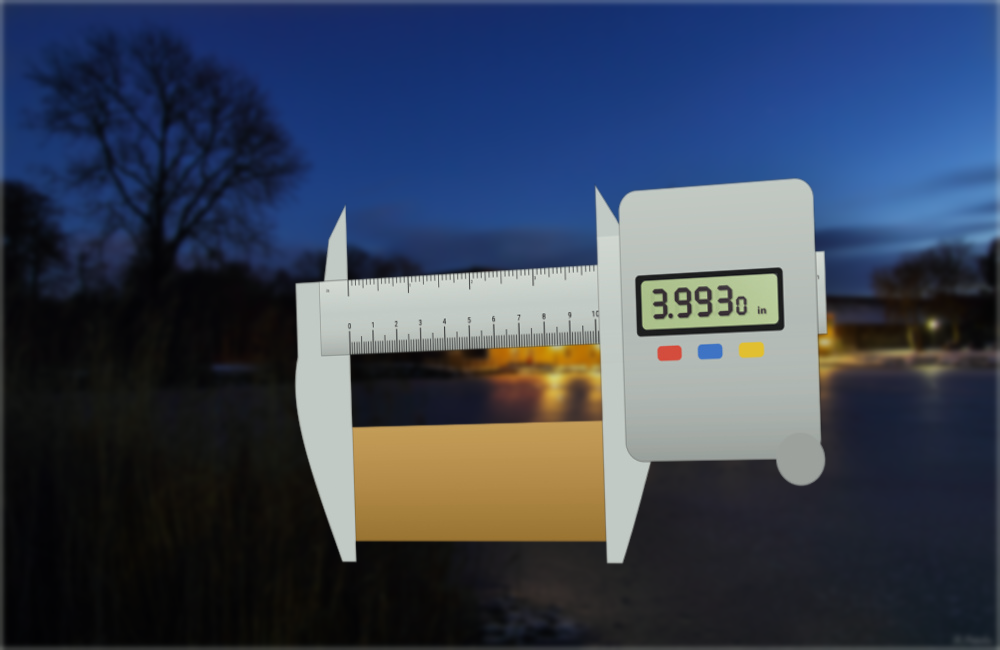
3.9930
